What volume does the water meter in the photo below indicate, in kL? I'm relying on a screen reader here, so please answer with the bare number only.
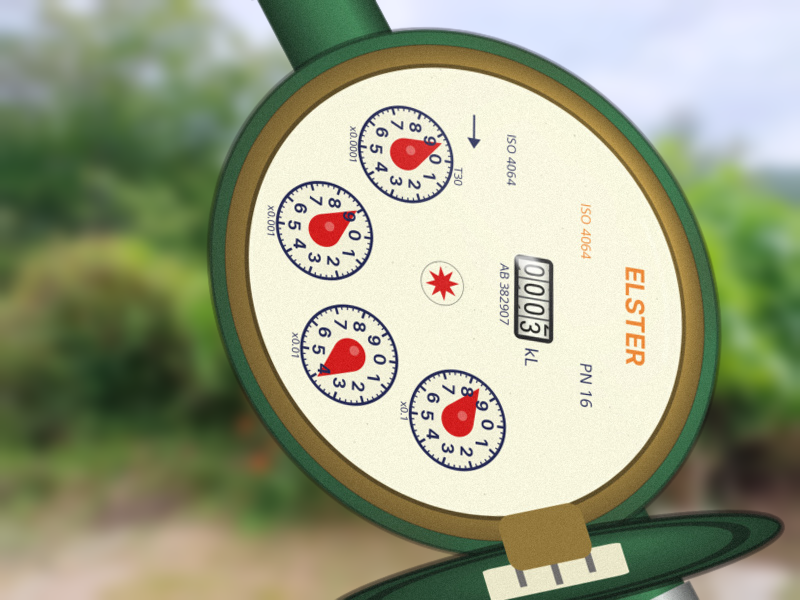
2.8389
